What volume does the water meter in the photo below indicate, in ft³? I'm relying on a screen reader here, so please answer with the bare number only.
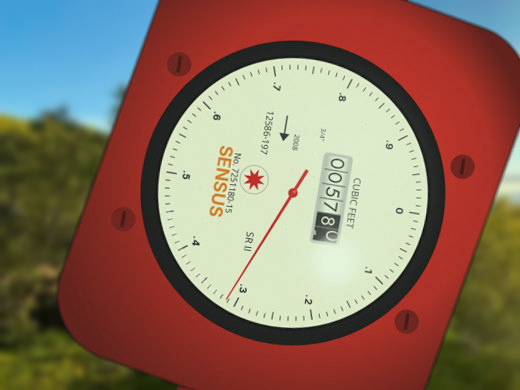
5780.31
